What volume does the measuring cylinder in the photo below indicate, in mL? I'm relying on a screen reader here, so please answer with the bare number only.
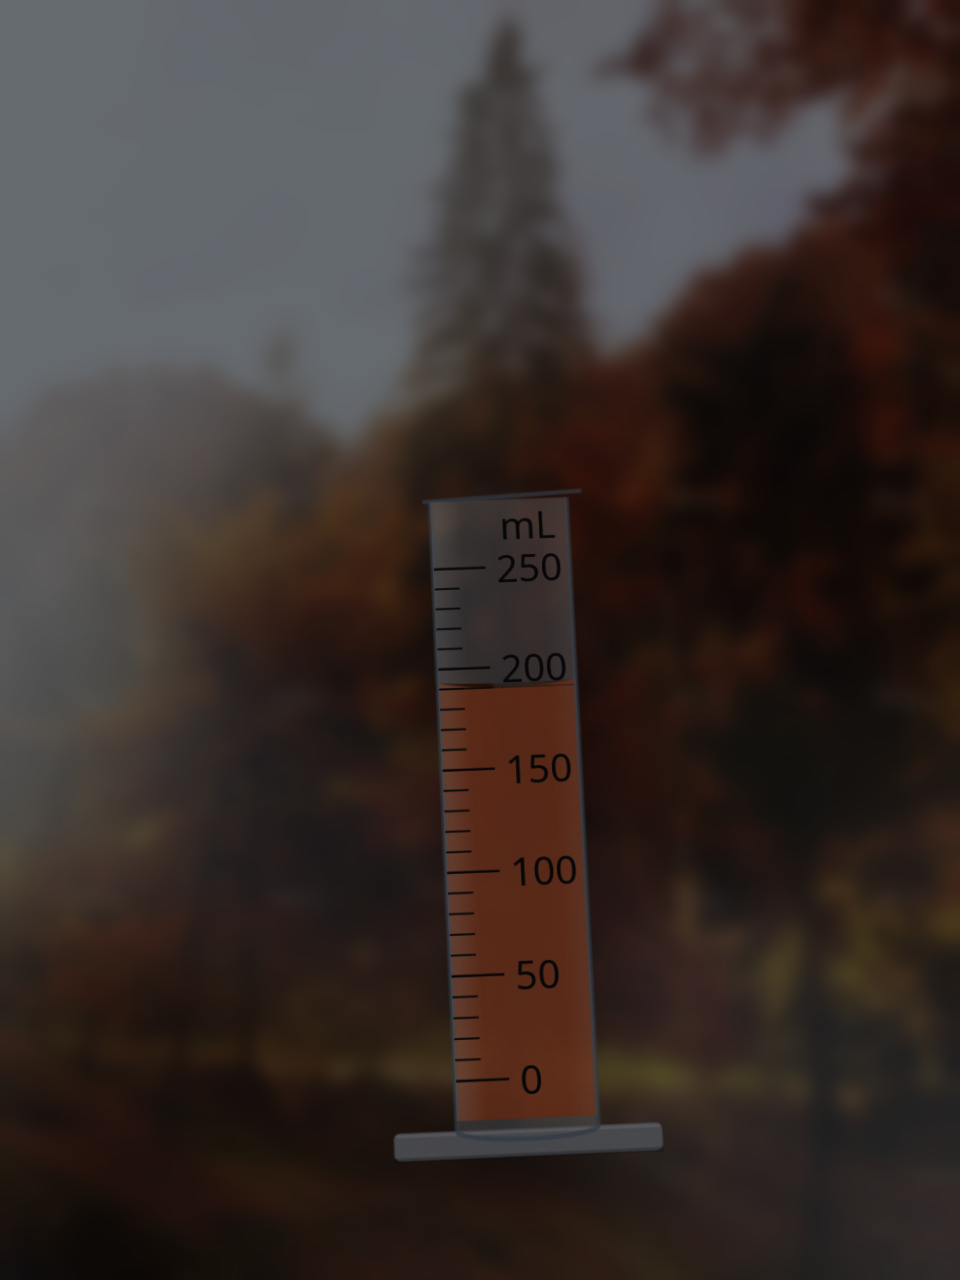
190
